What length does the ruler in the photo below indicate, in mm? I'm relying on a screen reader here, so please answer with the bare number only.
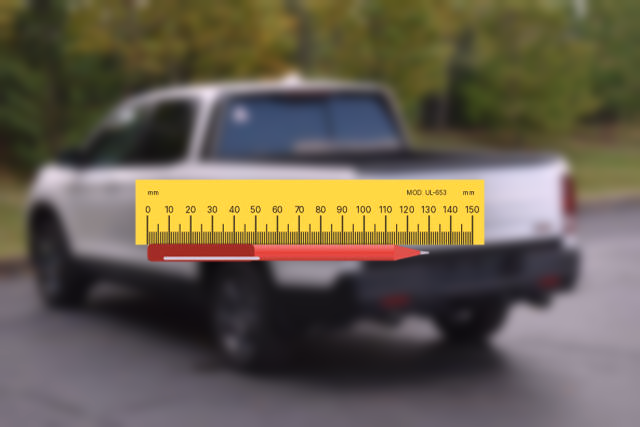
130
